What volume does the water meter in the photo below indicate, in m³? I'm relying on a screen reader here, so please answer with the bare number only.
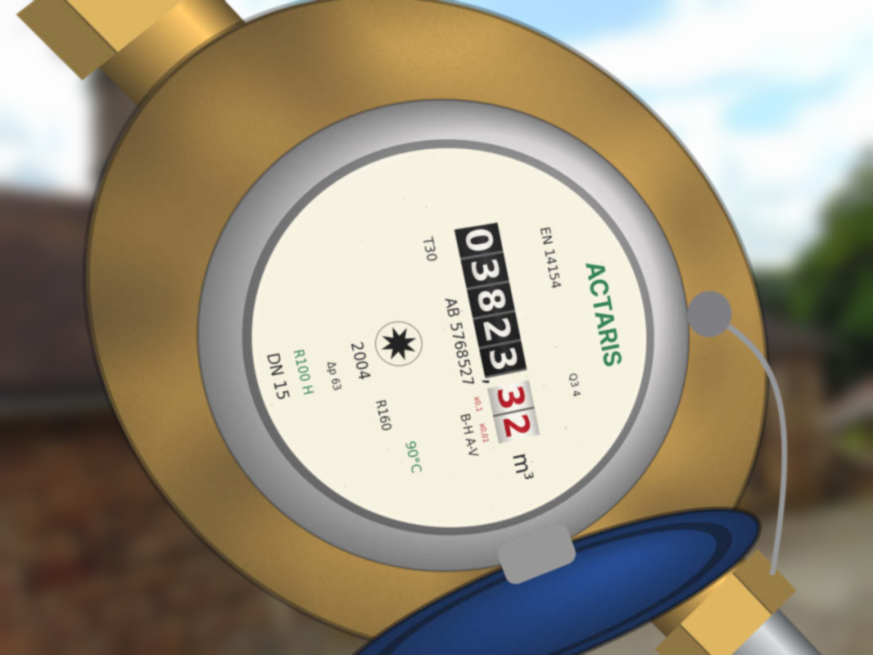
3823.32
